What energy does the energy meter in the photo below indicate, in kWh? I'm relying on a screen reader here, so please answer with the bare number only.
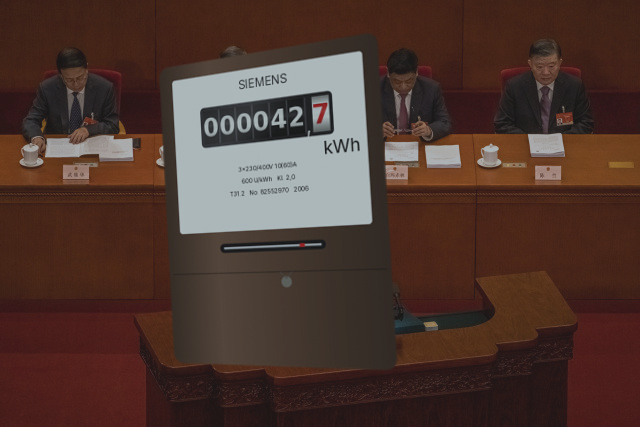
42.7
